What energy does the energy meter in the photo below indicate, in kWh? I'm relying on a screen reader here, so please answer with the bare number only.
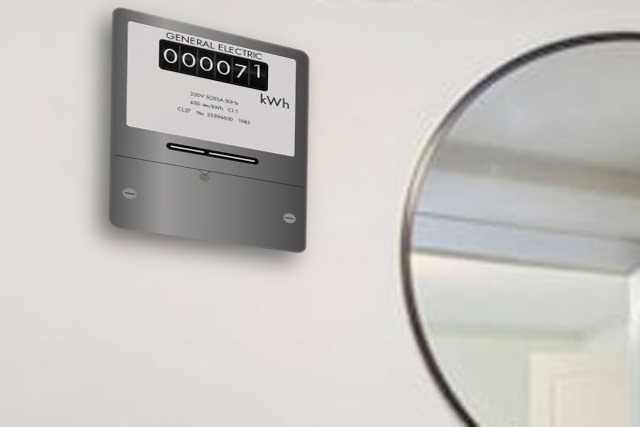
71
